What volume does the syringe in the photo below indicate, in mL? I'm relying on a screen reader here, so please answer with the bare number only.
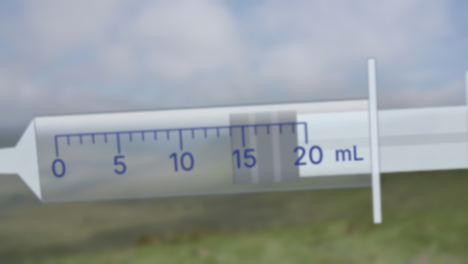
14
